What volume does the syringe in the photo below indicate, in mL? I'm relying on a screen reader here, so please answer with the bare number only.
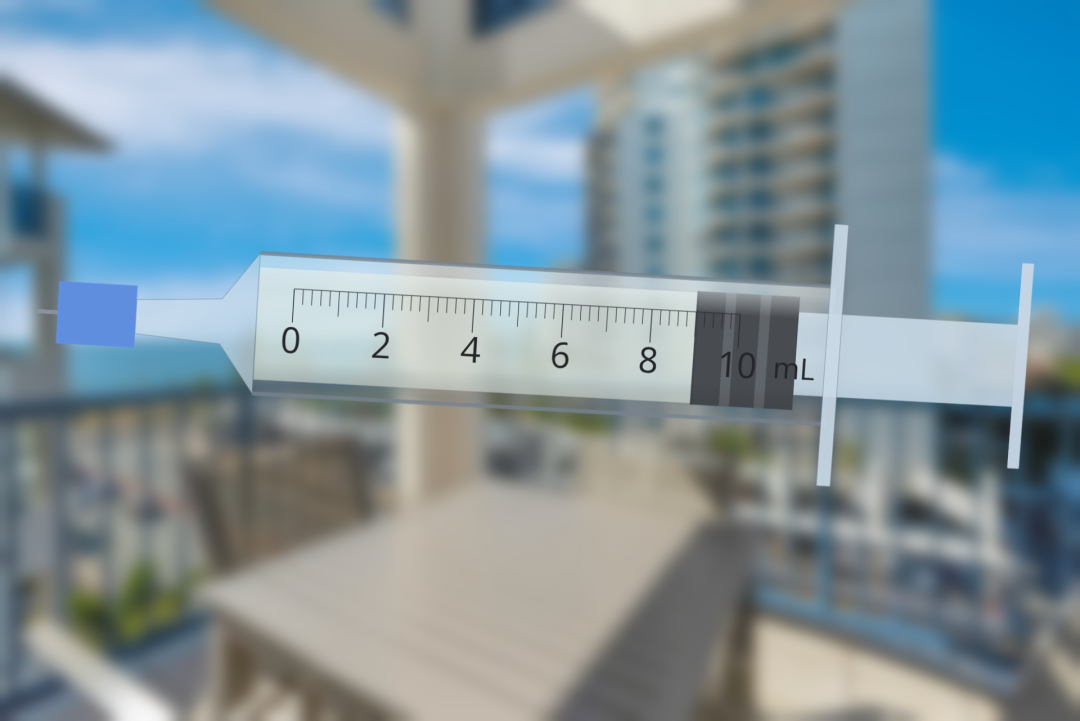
9
